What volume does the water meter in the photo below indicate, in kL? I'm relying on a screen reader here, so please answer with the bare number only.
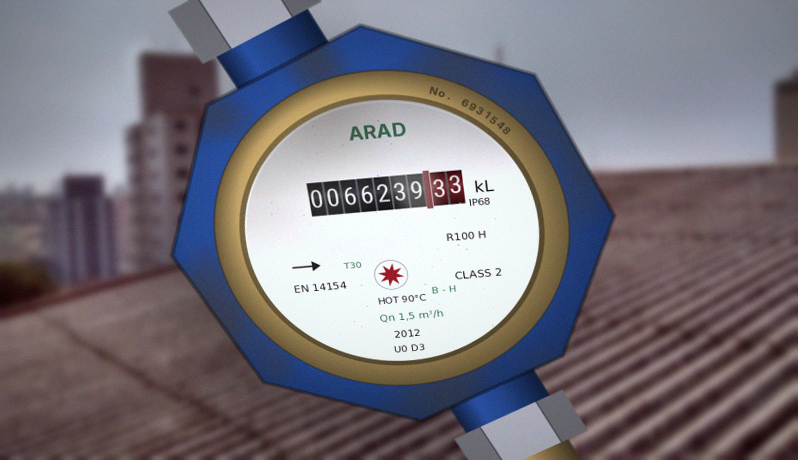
66239.33
